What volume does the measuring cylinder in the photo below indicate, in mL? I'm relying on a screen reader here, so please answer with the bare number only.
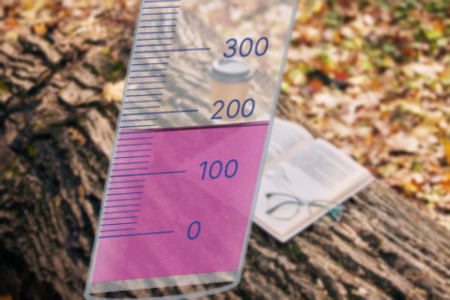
170
